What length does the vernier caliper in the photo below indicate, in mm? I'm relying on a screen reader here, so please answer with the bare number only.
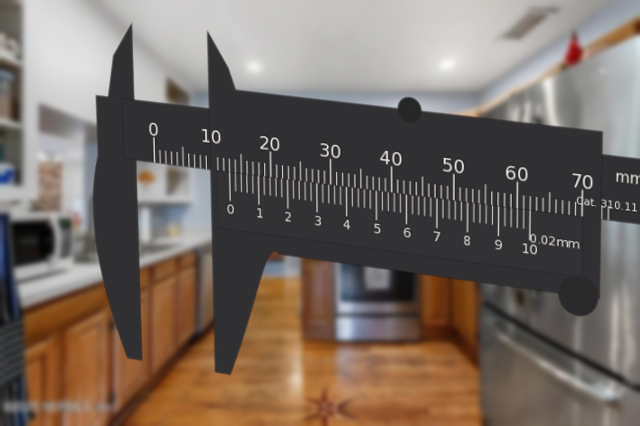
13.0
